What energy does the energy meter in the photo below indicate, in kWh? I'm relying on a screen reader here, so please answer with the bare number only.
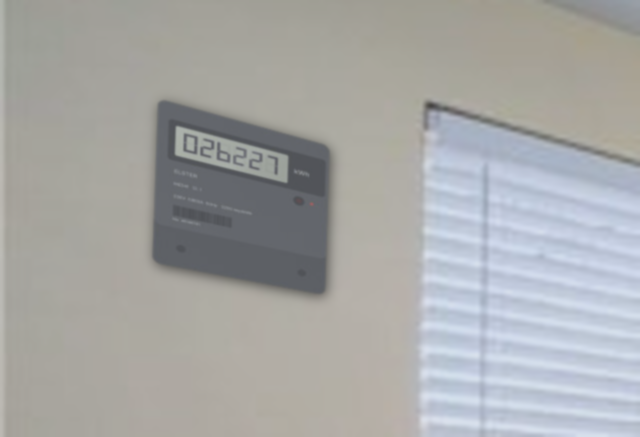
26227
